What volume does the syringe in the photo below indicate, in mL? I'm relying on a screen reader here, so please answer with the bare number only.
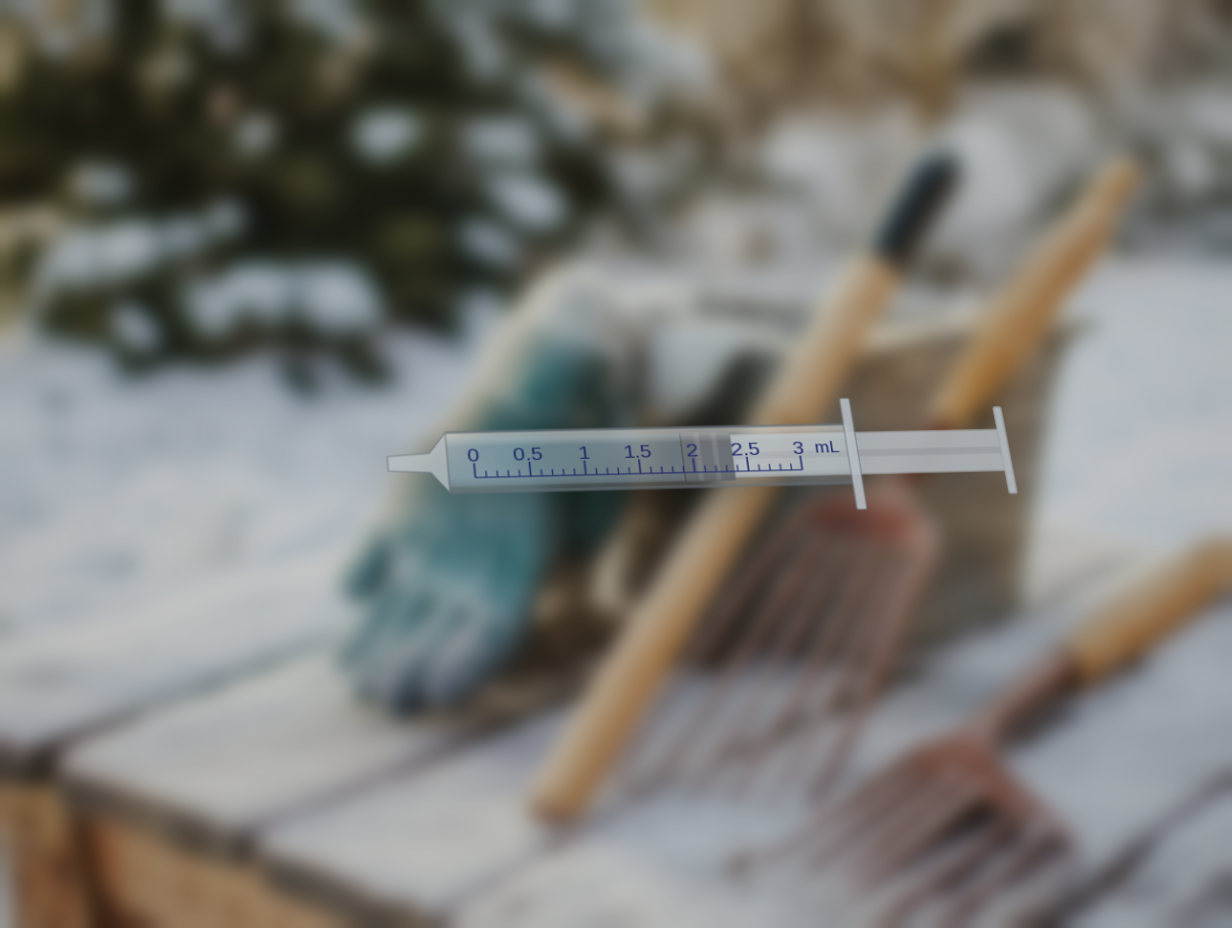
1.9
